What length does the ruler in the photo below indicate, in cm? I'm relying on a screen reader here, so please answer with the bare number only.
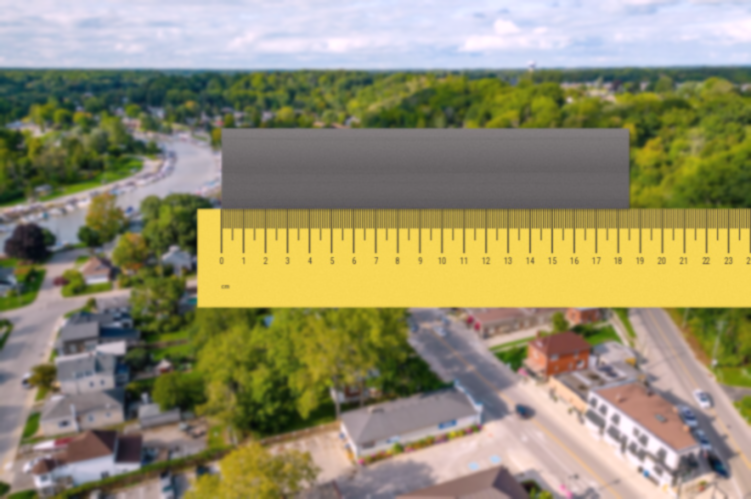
18.5
